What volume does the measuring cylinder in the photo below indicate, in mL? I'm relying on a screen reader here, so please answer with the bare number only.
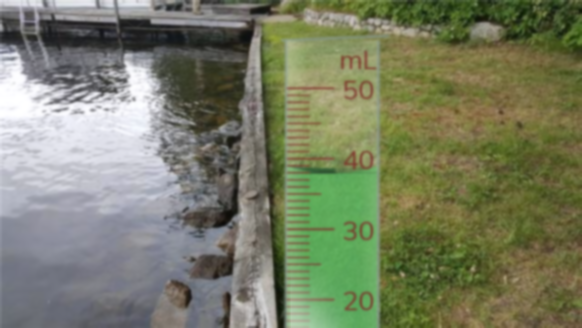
38
